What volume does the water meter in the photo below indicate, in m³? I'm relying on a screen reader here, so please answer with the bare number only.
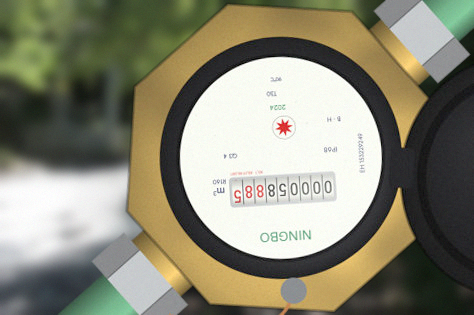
58.885
